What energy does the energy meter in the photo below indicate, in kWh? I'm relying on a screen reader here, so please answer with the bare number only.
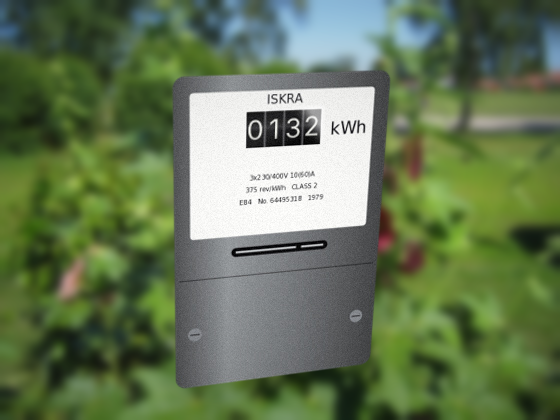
132
